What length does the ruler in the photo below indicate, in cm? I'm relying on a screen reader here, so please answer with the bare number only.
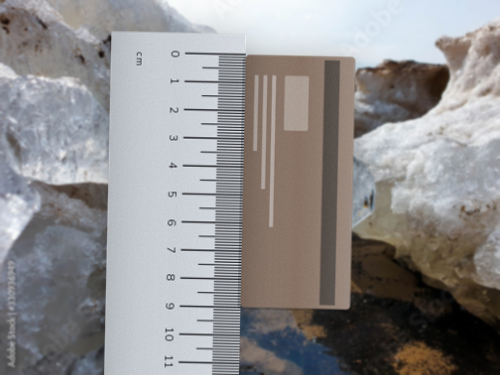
9
